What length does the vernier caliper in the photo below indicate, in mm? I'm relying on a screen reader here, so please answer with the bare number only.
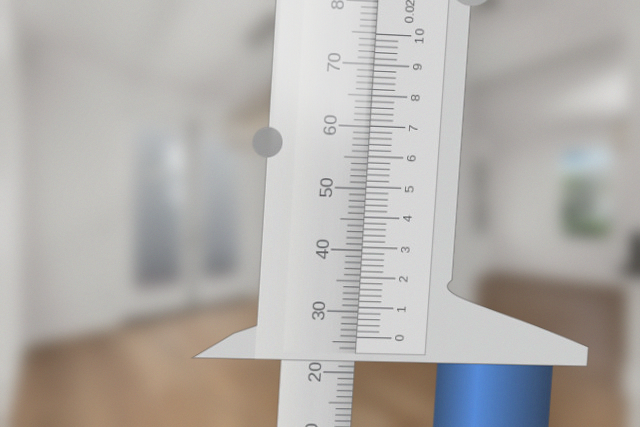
25.8
